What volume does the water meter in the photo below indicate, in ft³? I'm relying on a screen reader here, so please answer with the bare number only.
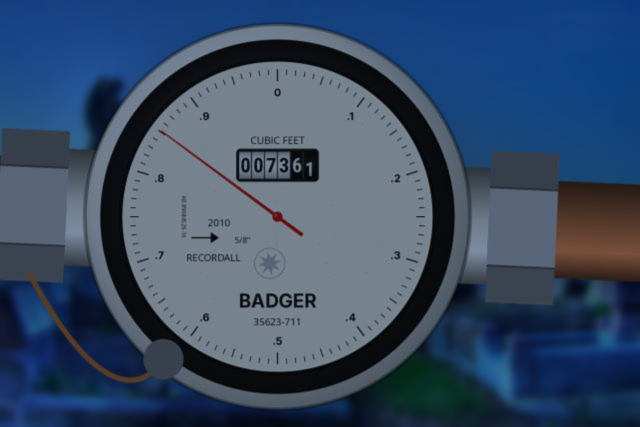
7360.85
